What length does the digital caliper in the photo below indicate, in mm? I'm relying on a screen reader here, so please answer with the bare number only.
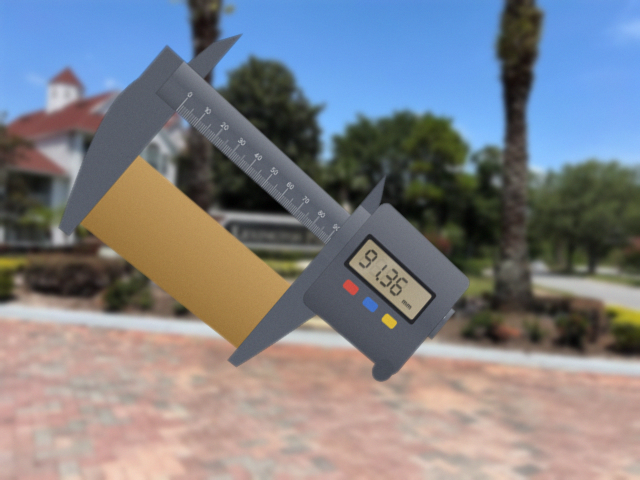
91.36
